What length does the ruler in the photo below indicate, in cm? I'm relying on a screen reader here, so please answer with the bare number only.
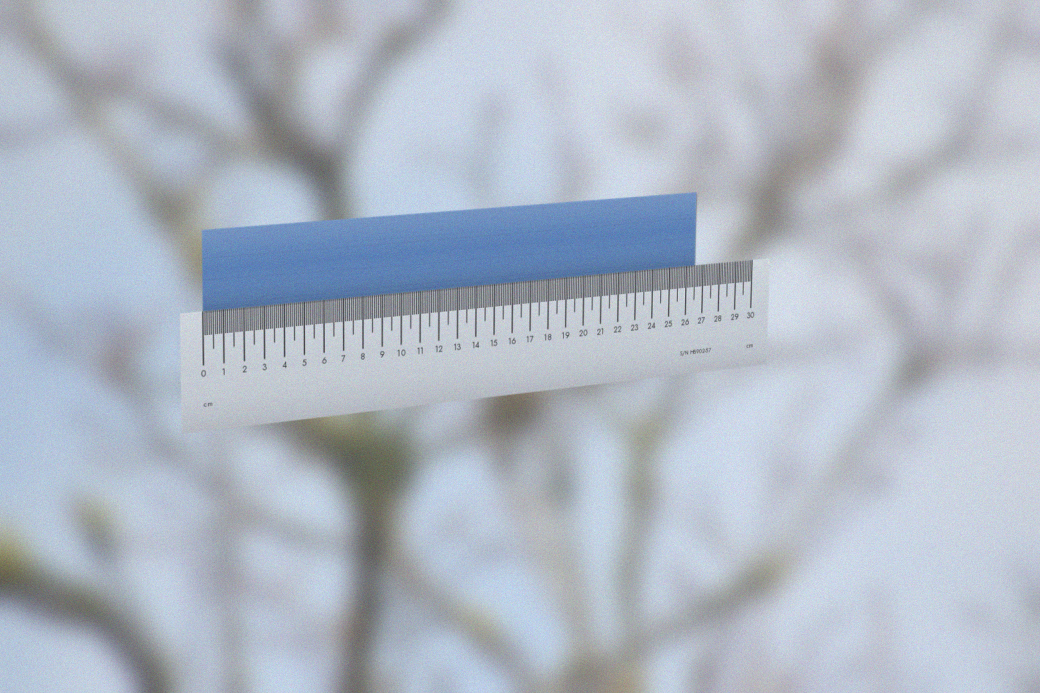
26.5
